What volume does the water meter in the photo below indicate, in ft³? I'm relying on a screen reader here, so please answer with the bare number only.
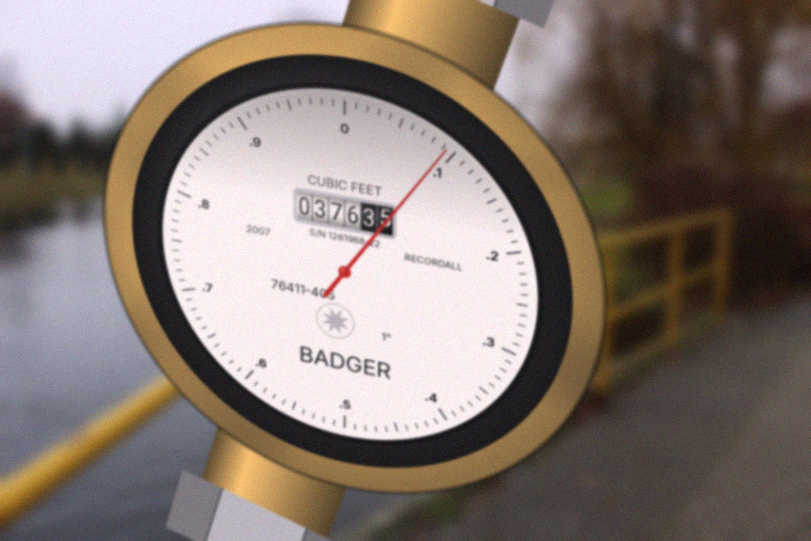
37635.09
